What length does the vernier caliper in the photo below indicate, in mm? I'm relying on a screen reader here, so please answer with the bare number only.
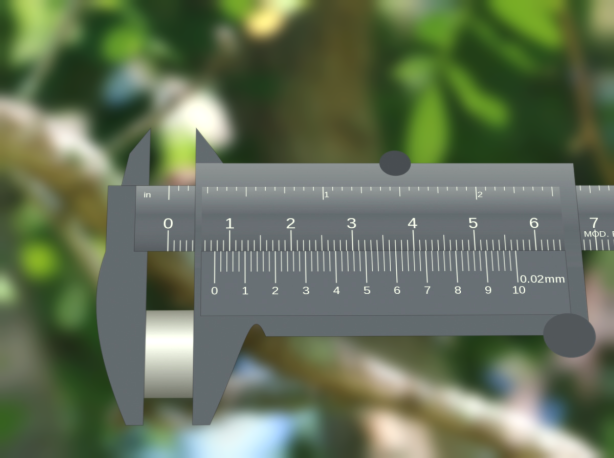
7.6
